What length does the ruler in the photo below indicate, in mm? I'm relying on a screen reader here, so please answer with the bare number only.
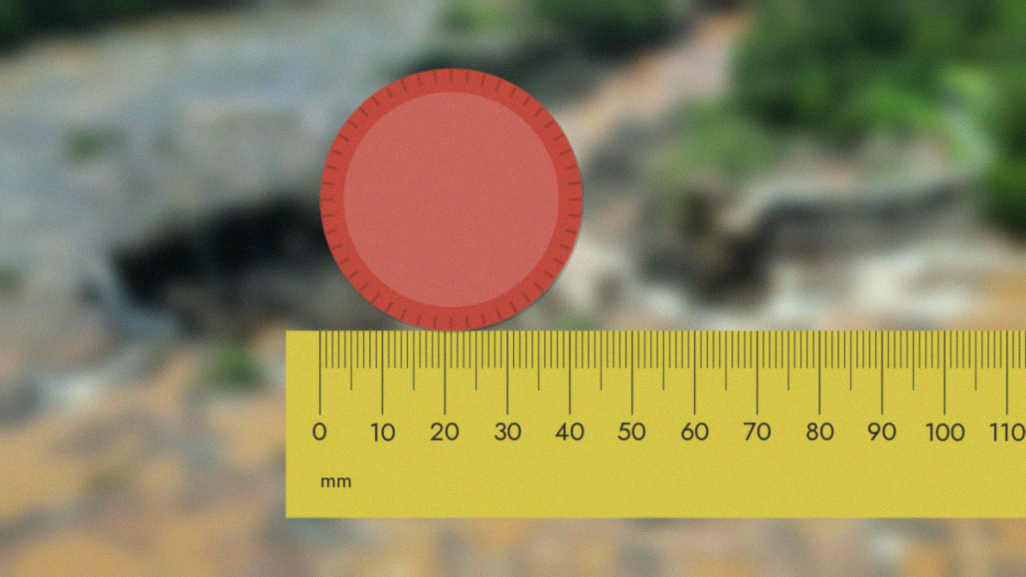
42
